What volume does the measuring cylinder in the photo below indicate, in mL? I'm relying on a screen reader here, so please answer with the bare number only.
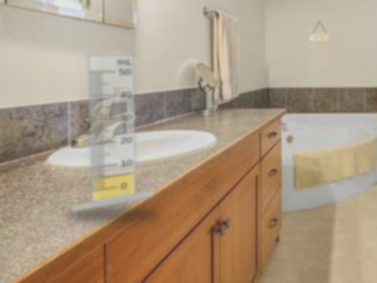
5
